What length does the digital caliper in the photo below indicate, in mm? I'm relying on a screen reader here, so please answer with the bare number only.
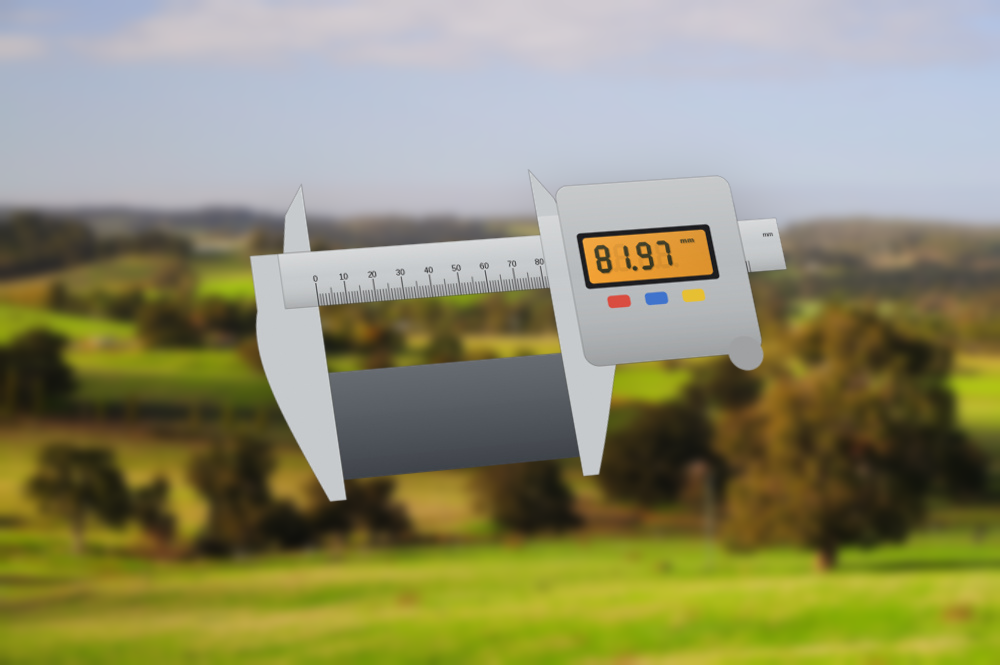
81.97
